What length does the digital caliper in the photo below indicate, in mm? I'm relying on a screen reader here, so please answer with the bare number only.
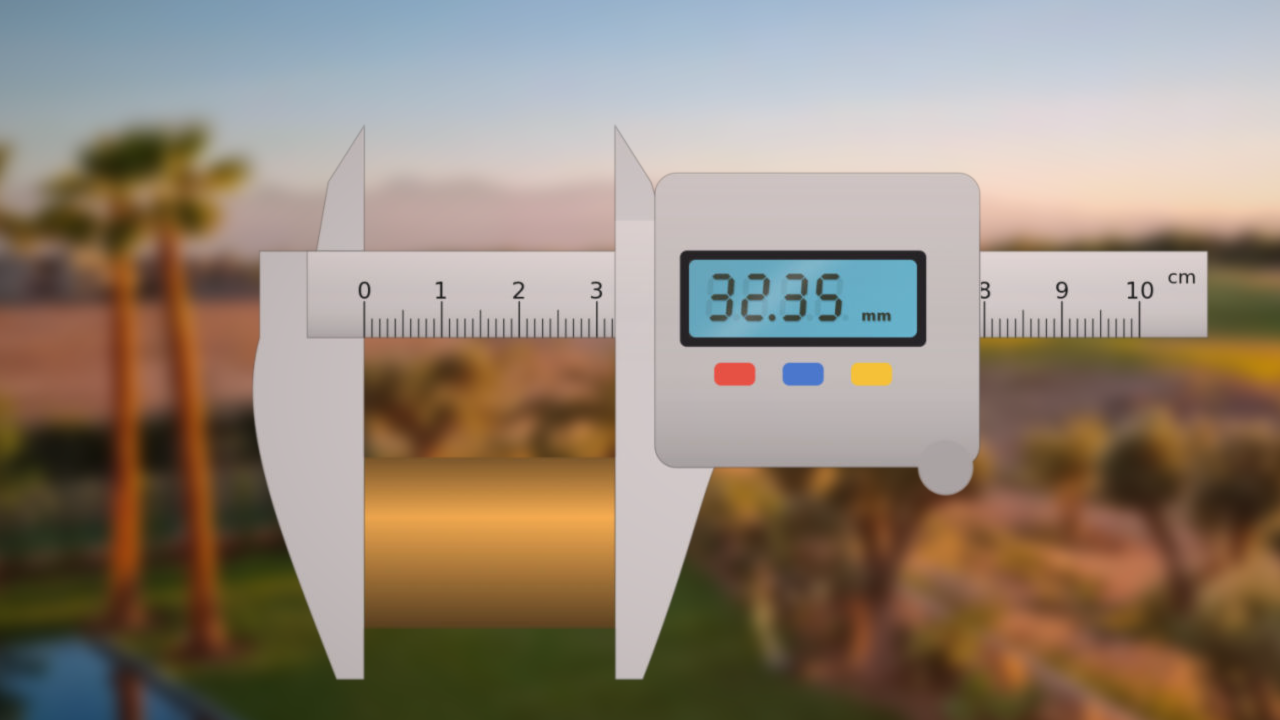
32.35
